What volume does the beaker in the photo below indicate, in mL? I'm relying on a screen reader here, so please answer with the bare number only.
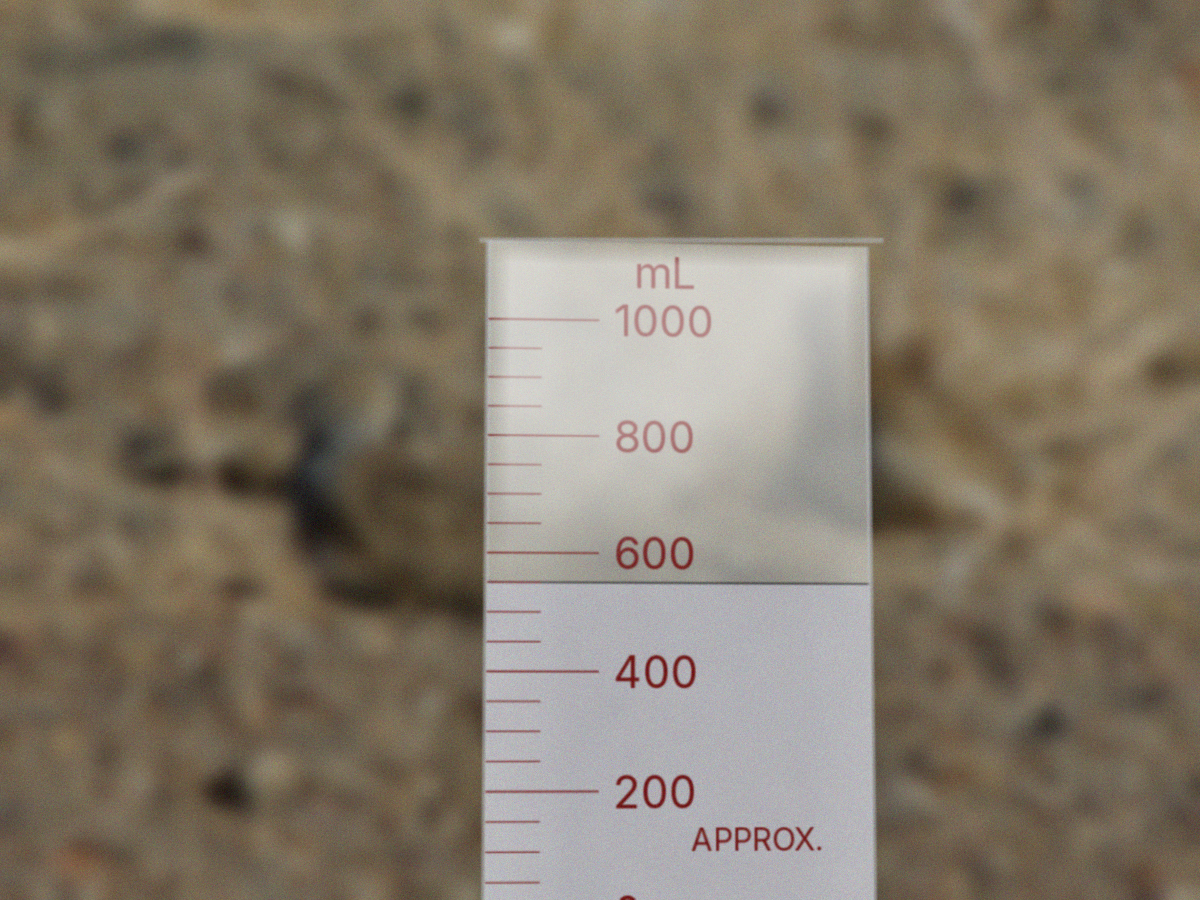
550
